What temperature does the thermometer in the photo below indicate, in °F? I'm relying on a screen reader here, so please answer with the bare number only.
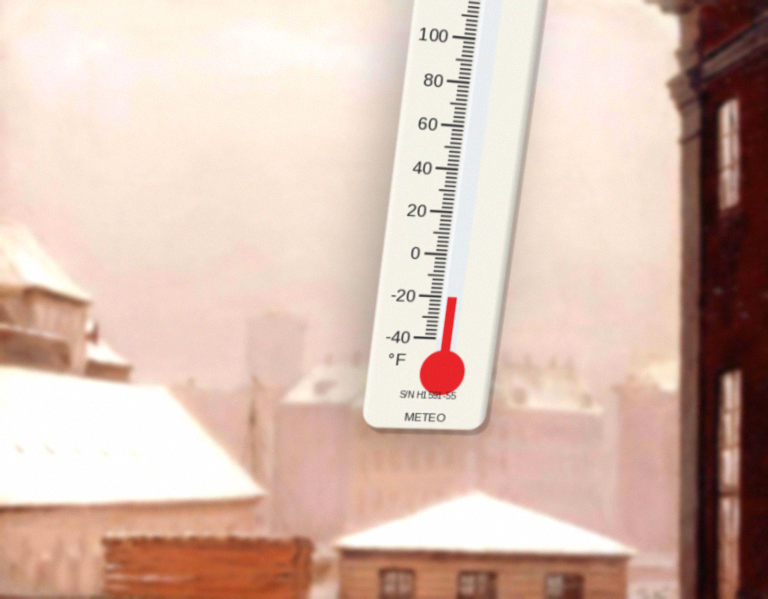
-20
